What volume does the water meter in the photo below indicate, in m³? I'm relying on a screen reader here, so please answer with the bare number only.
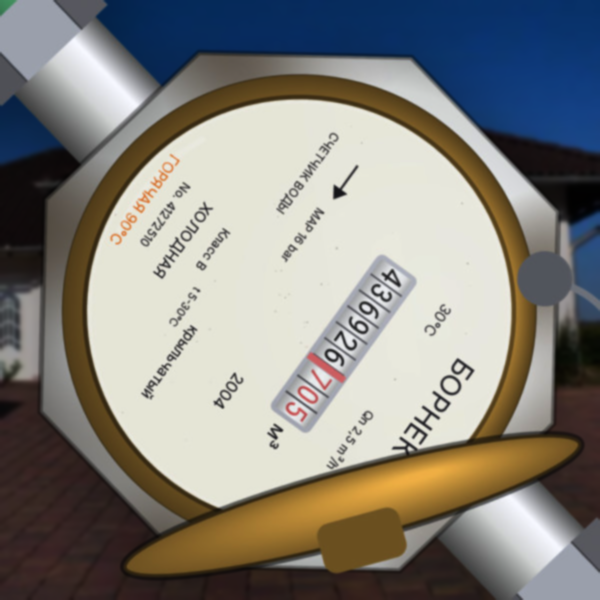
436926.705
